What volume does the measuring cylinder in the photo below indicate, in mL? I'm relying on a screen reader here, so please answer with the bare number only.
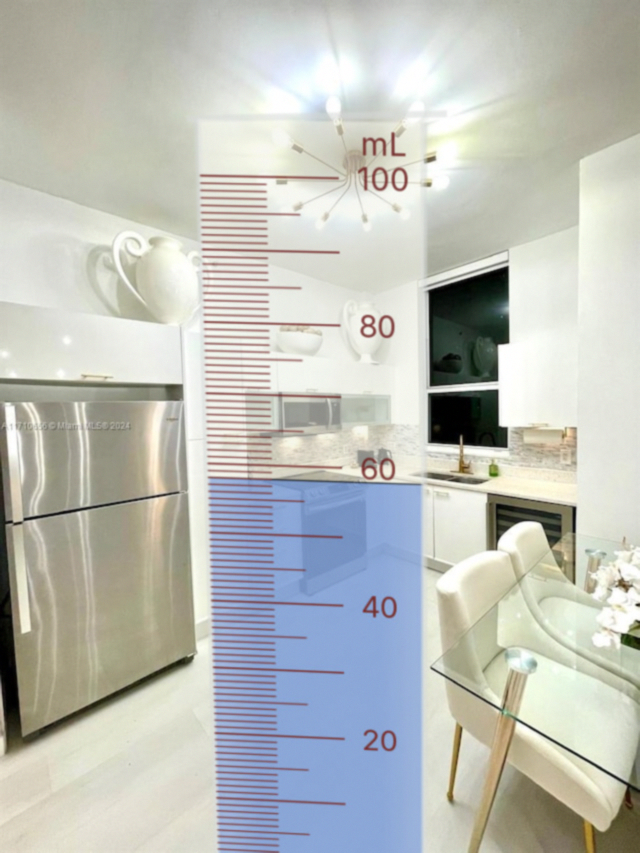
58
